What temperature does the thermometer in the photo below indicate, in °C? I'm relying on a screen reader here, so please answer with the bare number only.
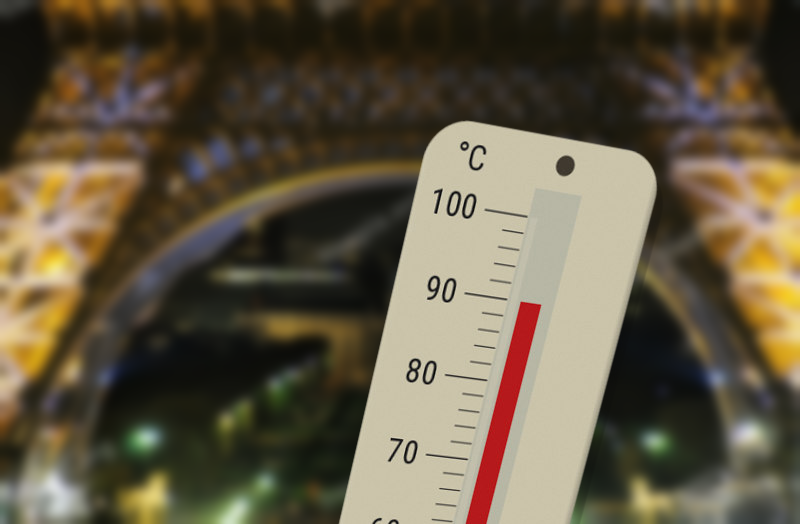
90
